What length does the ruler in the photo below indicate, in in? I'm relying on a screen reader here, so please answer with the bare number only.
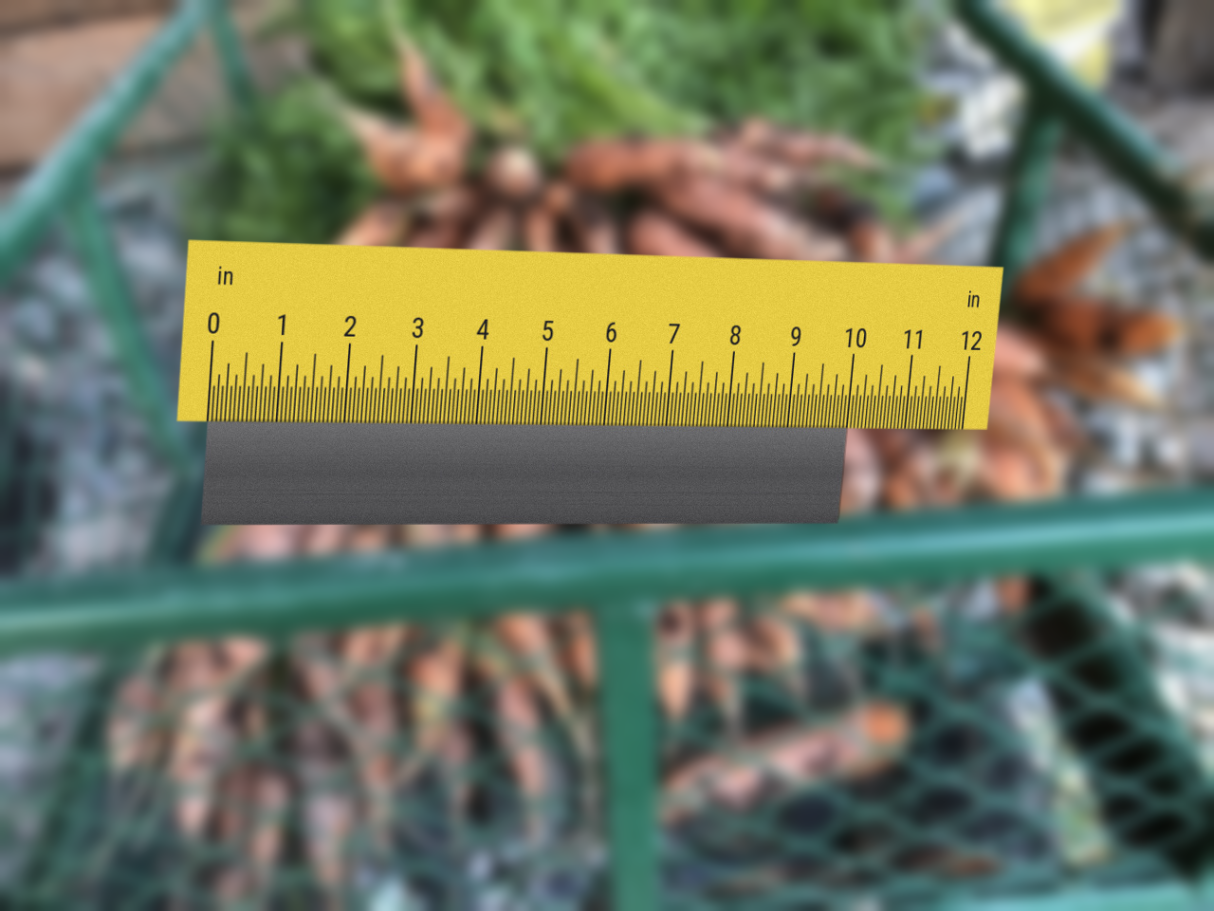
10
